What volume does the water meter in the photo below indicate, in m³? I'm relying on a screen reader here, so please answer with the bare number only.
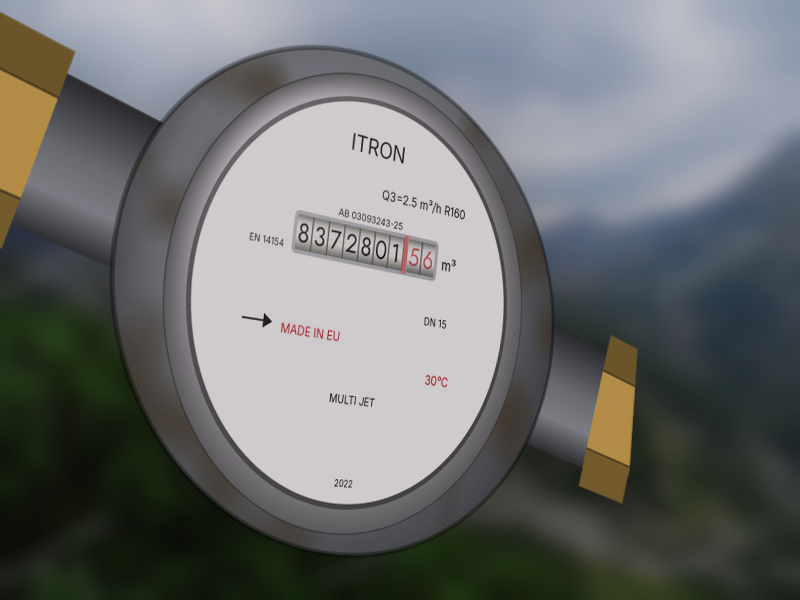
8372801.56
